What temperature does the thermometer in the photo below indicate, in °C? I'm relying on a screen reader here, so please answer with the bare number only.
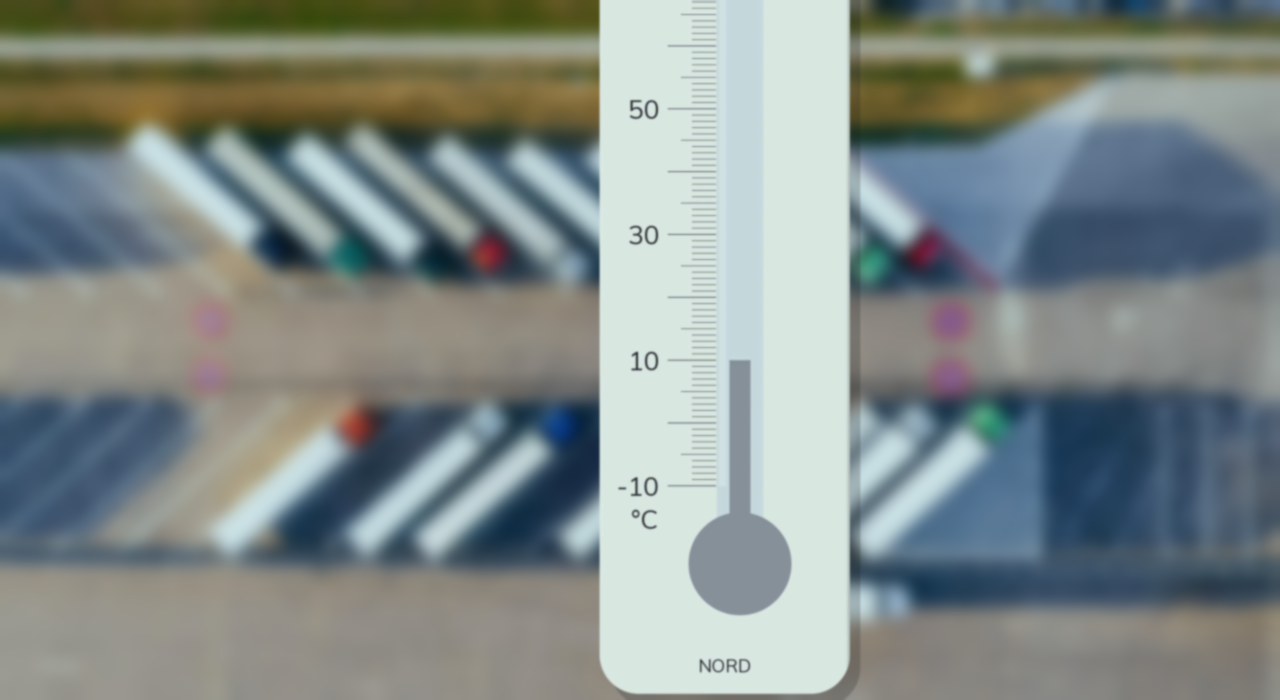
10
